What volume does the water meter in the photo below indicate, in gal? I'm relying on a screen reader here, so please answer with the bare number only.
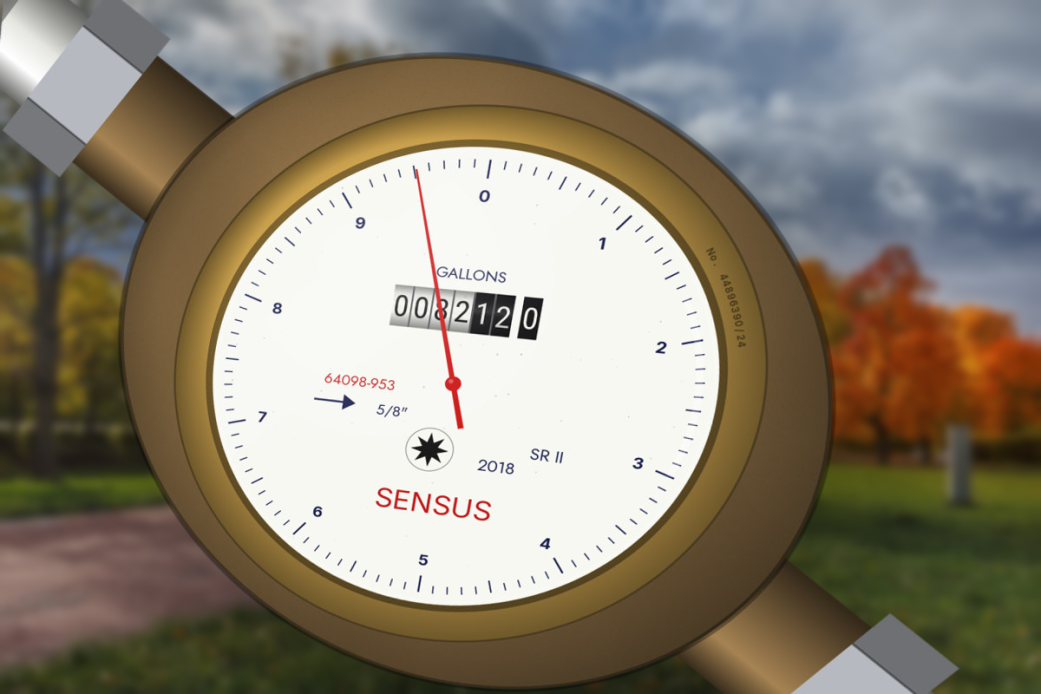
82119.5
